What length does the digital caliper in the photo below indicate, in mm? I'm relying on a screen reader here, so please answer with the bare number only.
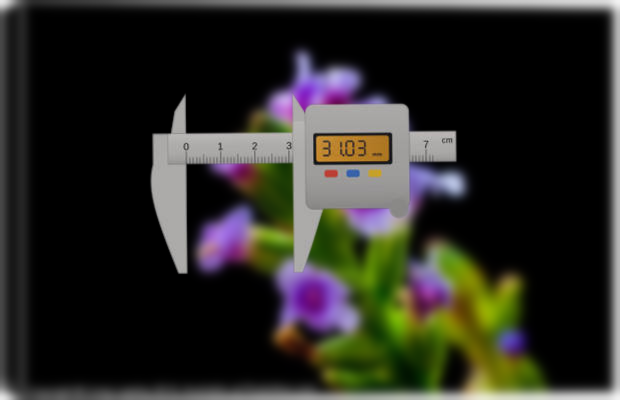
31.03
